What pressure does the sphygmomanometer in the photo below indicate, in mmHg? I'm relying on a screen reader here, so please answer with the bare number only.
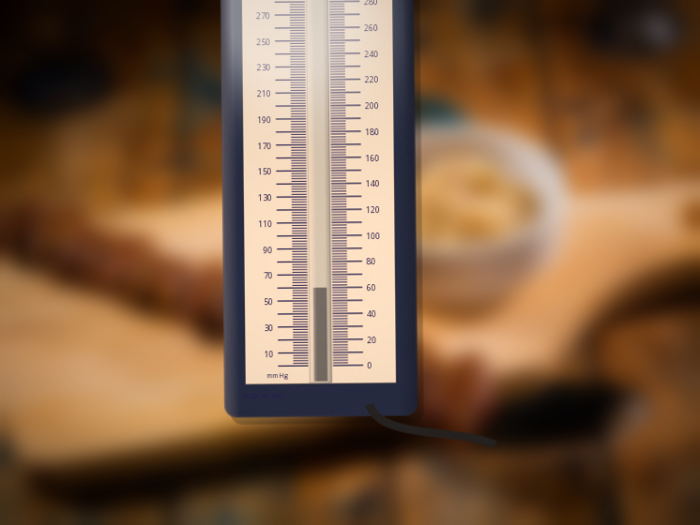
60
